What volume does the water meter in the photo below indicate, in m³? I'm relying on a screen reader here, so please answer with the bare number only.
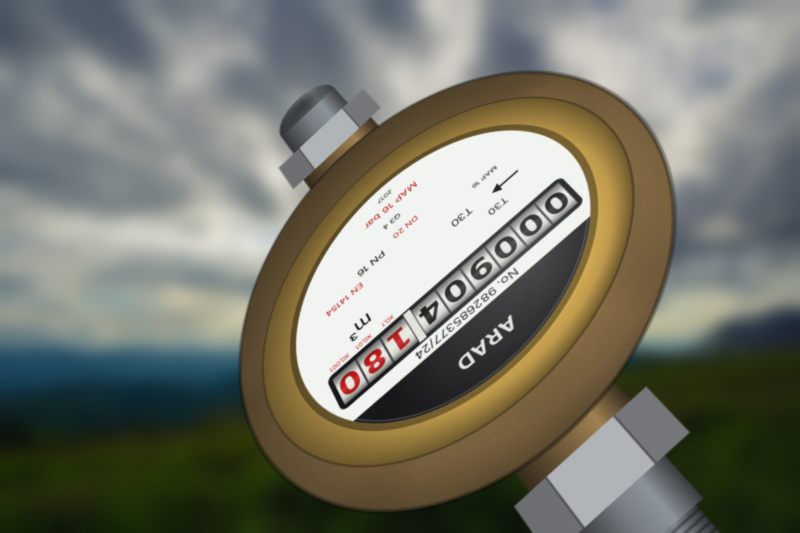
904.180
